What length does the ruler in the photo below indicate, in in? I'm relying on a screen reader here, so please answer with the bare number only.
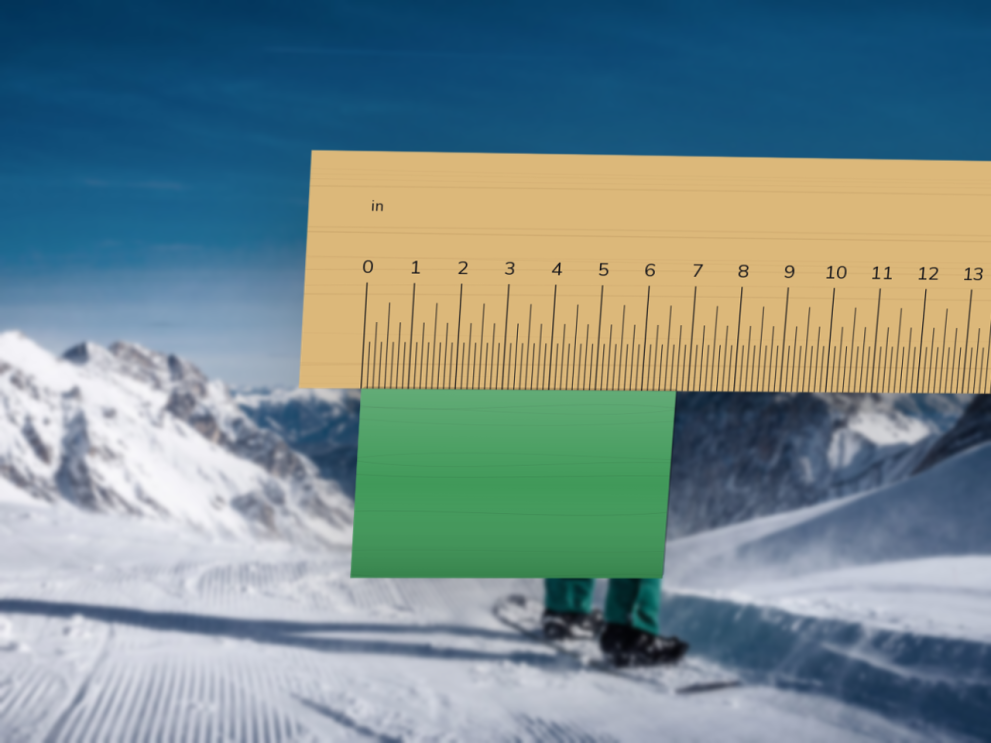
6.75
